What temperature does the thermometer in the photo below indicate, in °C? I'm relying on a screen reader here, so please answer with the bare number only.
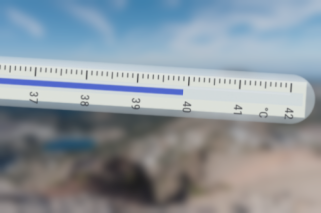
39.9
